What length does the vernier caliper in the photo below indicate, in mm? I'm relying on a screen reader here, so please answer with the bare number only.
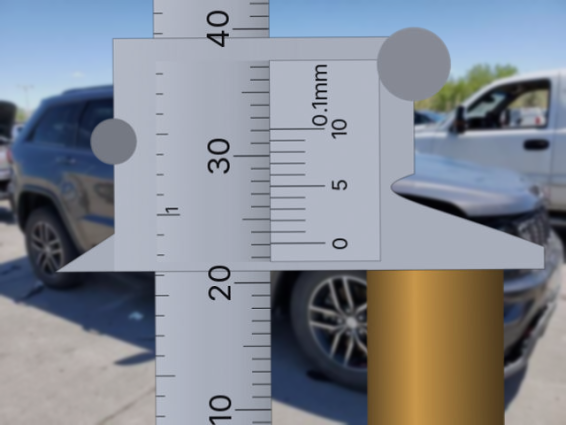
23.1
